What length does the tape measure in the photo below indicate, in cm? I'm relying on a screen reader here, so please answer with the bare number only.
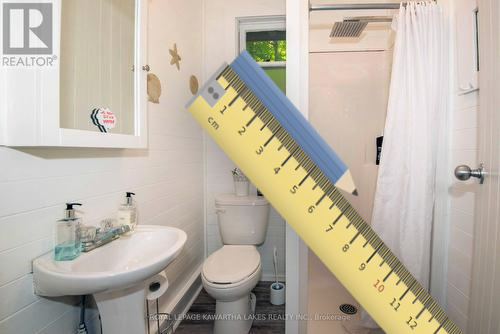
7
